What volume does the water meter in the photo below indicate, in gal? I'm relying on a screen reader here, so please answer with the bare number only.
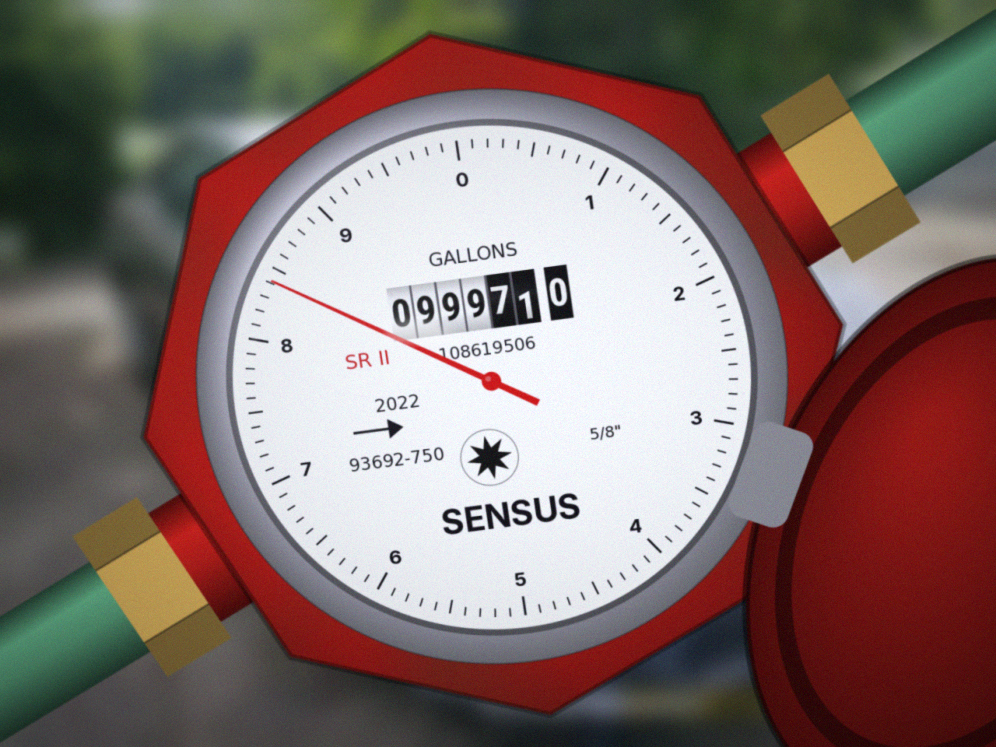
999708.4
